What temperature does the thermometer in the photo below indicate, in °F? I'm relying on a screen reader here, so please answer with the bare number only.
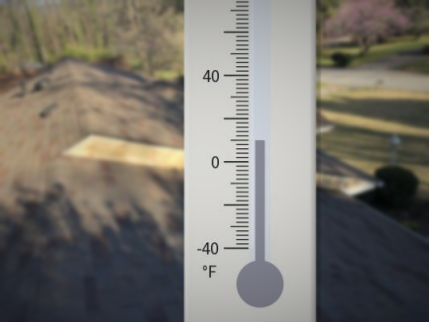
10
